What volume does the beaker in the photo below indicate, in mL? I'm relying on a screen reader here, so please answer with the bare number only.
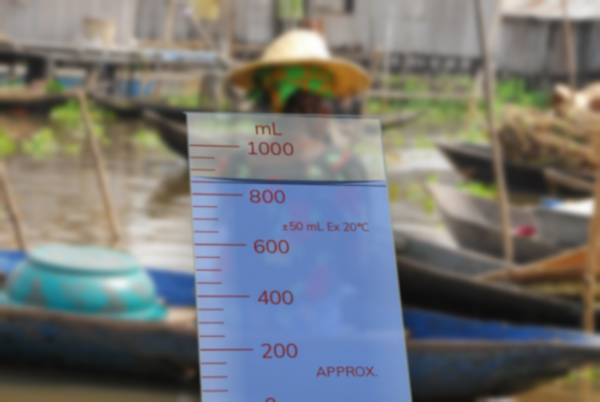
850
